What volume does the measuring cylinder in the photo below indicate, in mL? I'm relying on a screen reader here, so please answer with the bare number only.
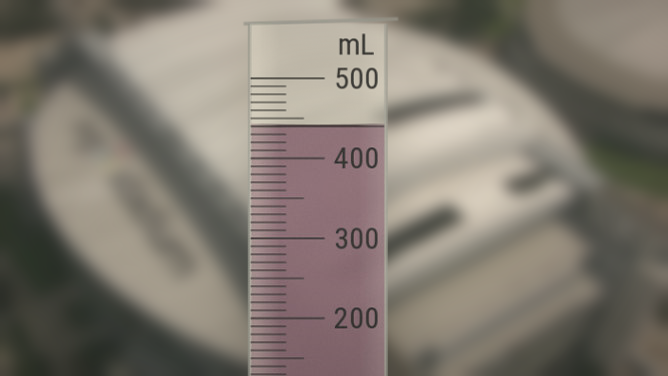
440
